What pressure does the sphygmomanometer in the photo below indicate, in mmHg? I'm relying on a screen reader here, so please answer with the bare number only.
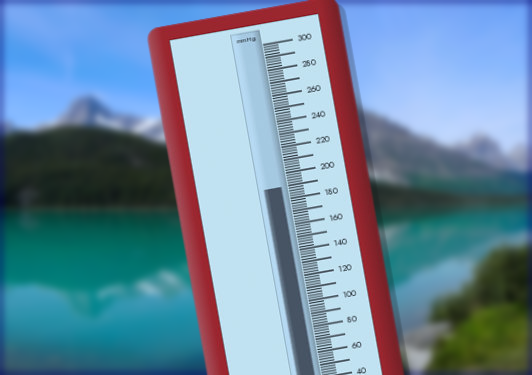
190
